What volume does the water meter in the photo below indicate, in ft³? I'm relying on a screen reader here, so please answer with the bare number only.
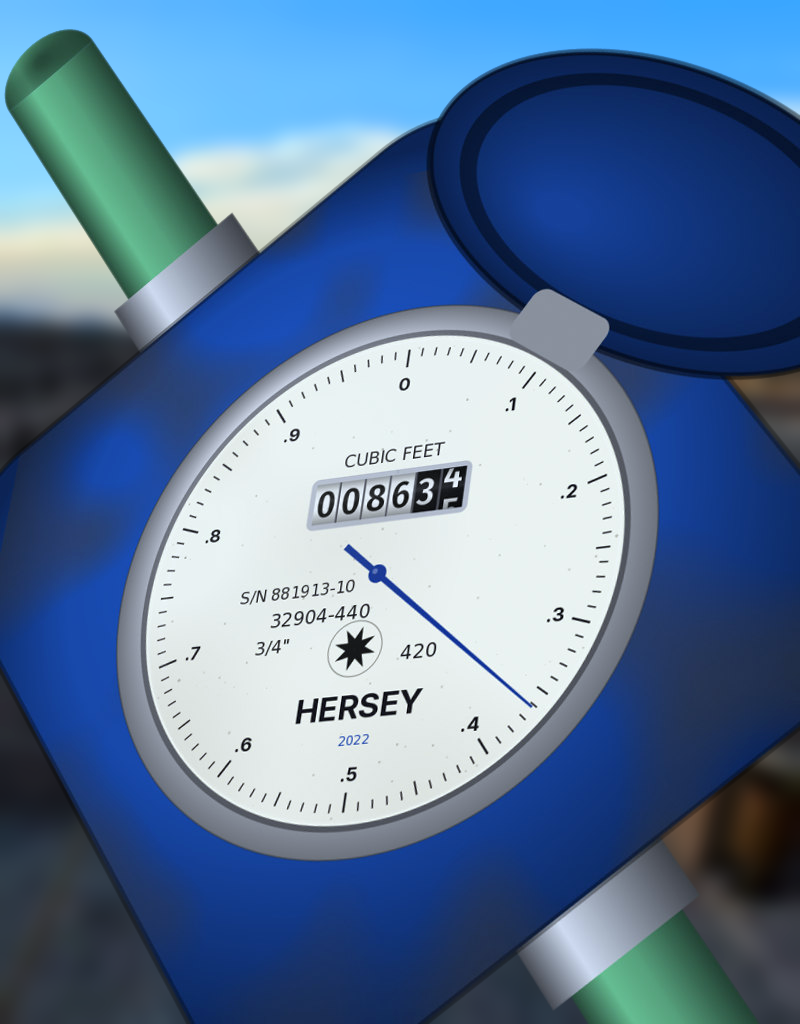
8634.36
